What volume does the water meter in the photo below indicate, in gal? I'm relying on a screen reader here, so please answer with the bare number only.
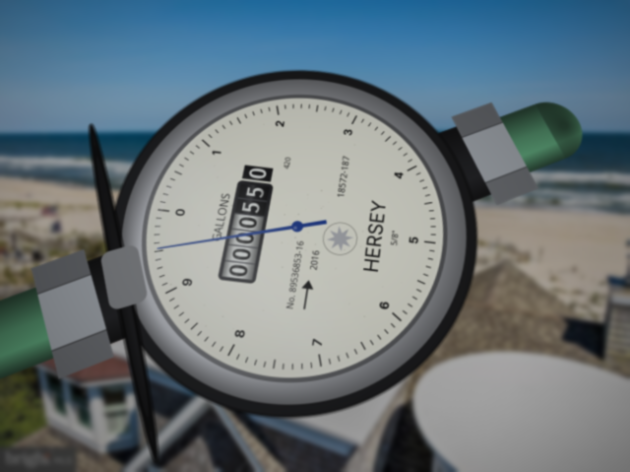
549.5
